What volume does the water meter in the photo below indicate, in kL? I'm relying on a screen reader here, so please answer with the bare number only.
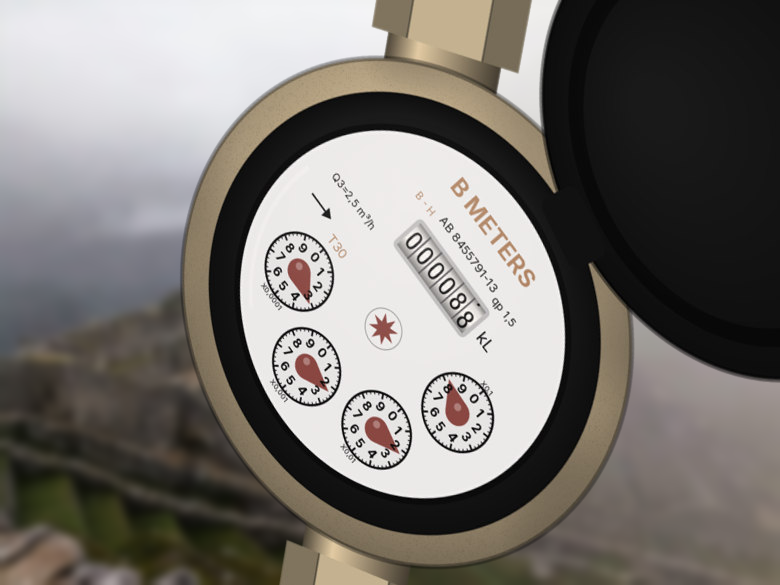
87.8223
